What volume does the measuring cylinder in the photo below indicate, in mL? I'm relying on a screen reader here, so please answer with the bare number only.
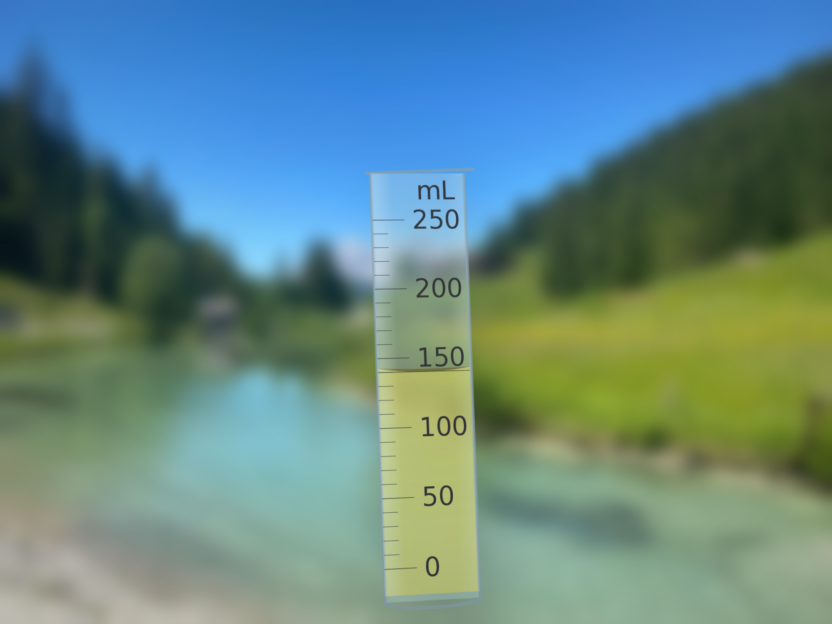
140
